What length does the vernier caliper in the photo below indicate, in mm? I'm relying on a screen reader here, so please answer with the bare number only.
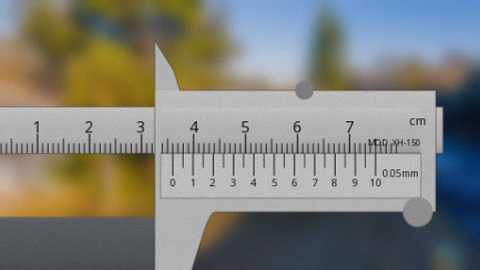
36.0
